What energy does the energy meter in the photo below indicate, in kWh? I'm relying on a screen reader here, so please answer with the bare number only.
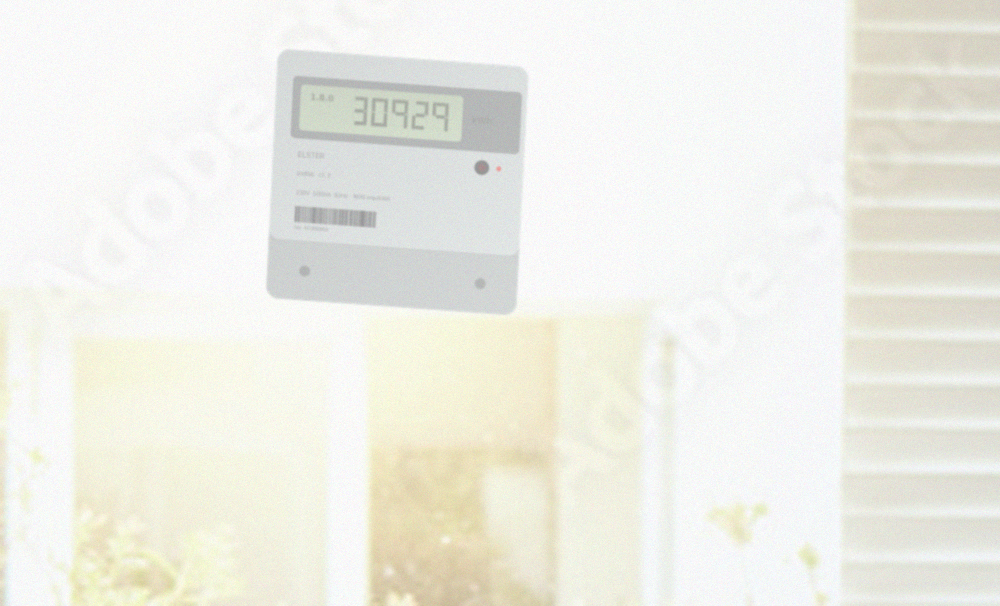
30929
